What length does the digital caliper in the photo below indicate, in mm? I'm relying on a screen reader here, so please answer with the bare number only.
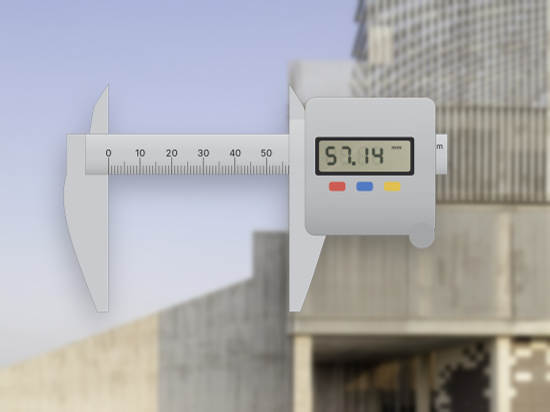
57.14
